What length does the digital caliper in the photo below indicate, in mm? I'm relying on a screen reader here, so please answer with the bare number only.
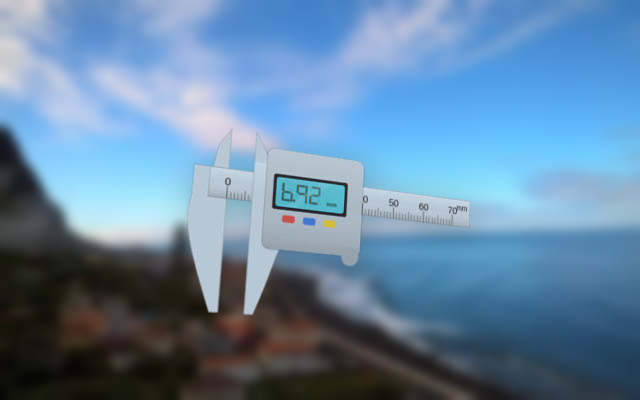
6.92
